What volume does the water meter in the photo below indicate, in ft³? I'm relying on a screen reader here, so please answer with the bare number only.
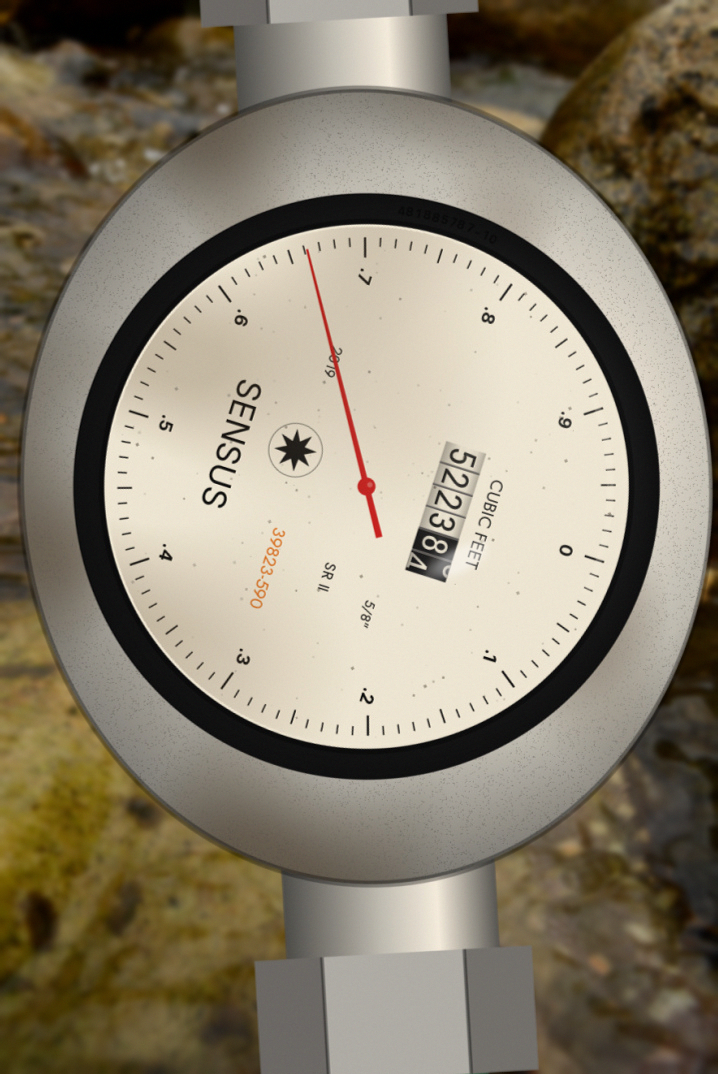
522383.66
